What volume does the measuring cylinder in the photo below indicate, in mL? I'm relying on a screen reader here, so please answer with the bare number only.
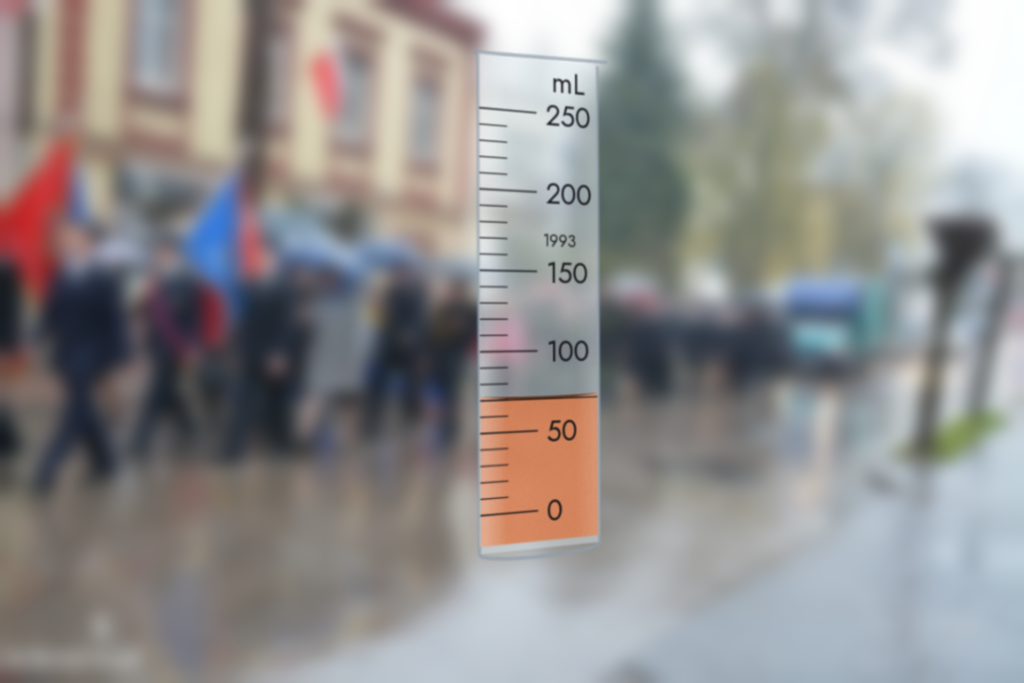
70
